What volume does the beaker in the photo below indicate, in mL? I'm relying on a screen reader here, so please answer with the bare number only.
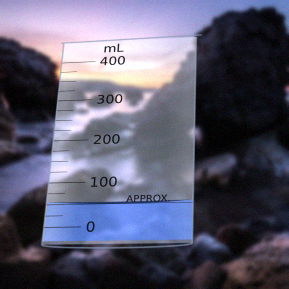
50
